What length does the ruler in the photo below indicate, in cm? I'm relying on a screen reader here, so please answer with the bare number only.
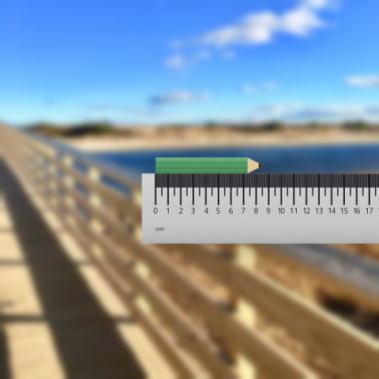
8.5
